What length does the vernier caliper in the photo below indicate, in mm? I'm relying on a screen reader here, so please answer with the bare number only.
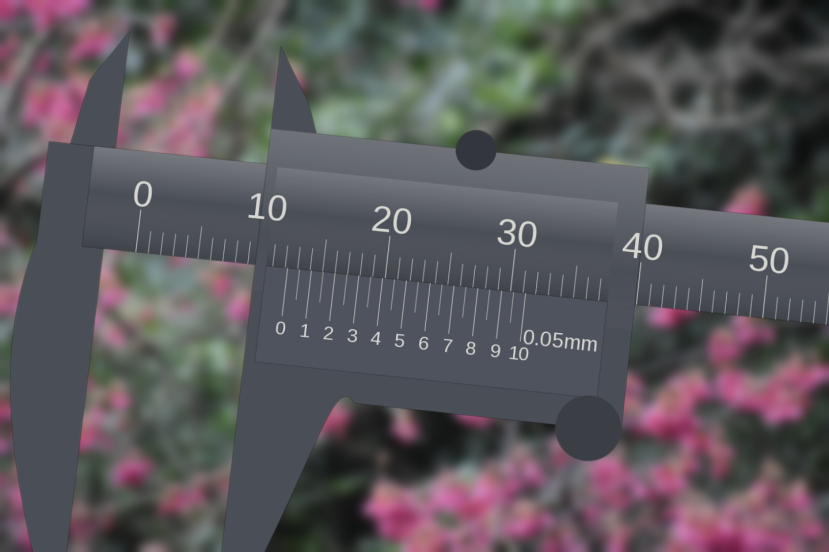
12.2
